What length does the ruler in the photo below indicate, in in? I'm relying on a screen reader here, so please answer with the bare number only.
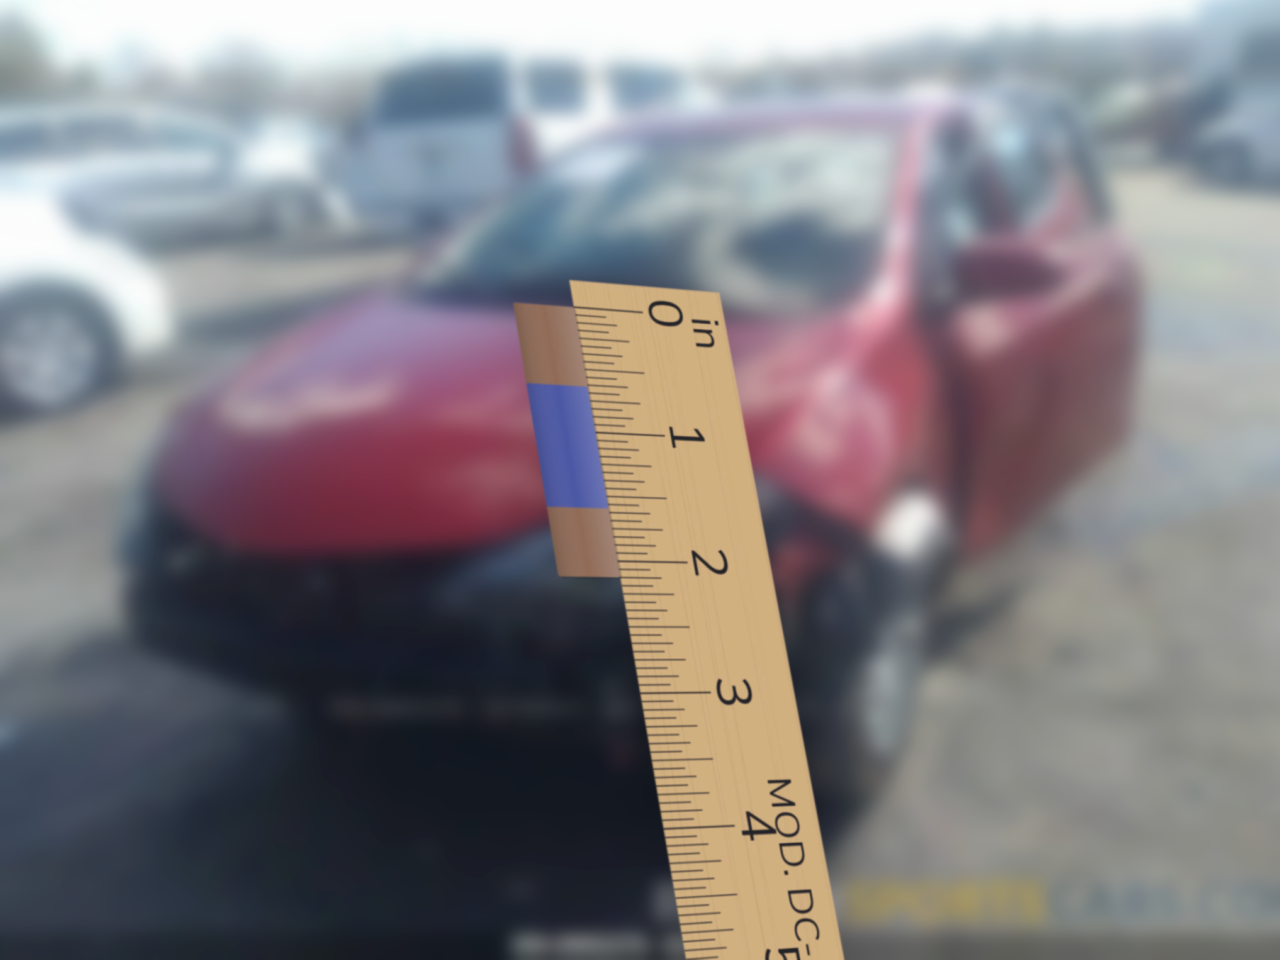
2.125
